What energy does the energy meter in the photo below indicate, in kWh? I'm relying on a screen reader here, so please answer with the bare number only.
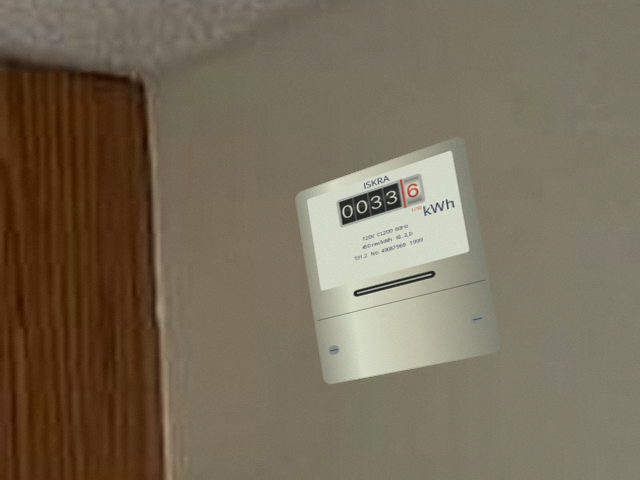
33.6
